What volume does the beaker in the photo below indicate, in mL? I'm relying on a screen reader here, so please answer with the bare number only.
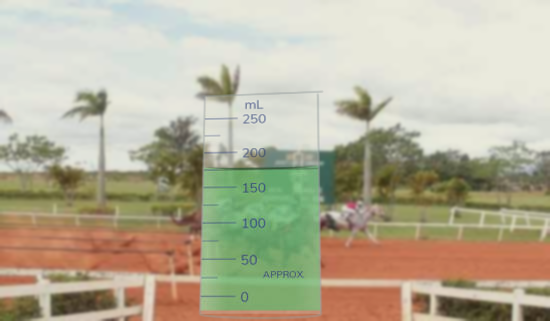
175
